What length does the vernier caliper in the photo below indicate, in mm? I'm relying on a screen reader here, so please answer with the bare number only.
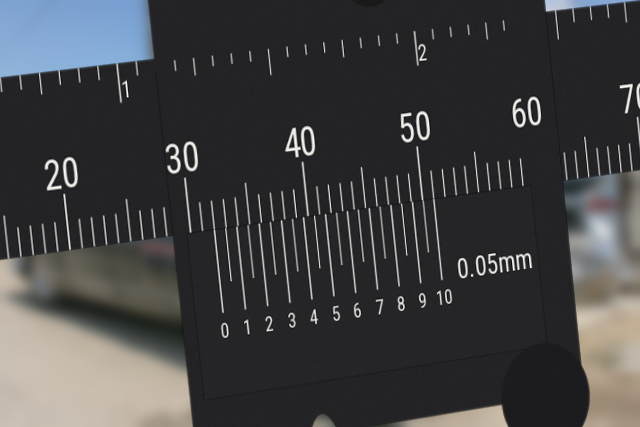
32.0
